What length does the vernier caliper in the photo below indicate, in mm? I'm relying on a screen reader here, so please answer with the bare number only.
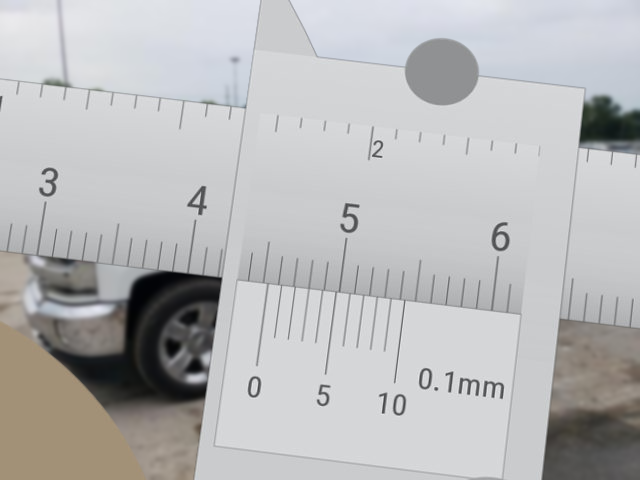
45.3
